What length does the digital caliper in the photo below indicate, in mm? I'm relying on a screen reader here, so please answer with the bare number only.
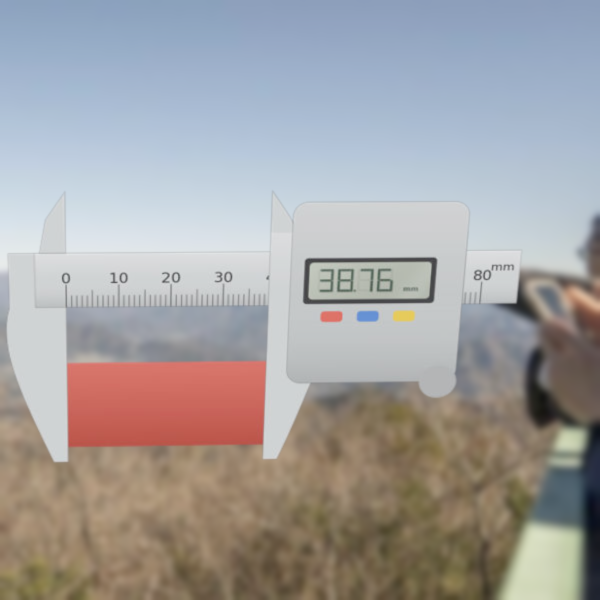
38.76
